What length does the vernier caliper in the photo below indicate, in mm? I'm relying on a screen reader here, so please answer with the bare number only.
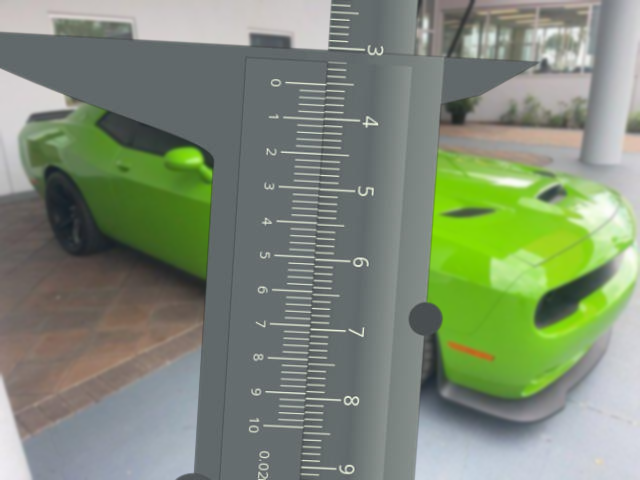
35.2
